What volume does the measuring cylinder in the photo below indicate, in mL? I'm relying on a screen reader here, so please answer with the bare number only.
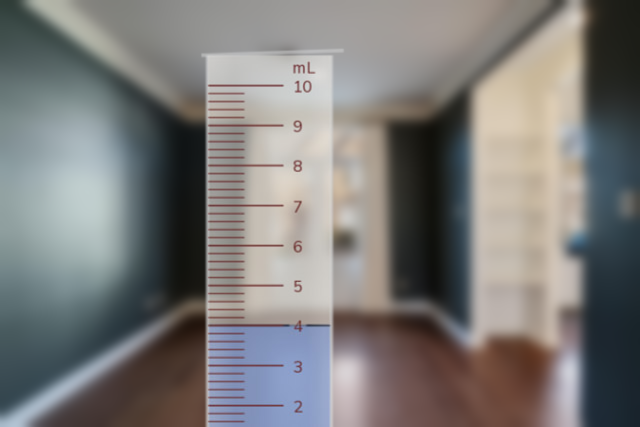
4
